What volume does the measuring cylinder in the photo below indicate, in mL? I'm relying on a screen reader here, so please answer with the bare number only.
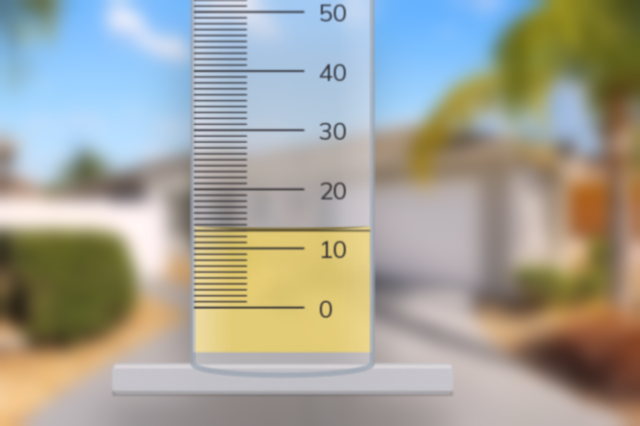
13
